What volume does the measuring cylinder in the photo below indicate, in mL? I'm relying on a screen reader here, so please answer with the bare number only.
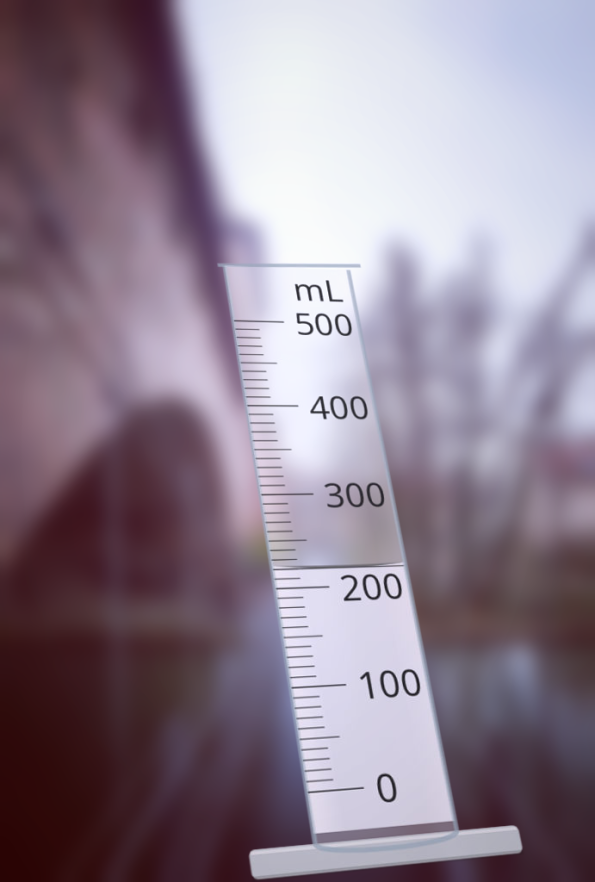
220
